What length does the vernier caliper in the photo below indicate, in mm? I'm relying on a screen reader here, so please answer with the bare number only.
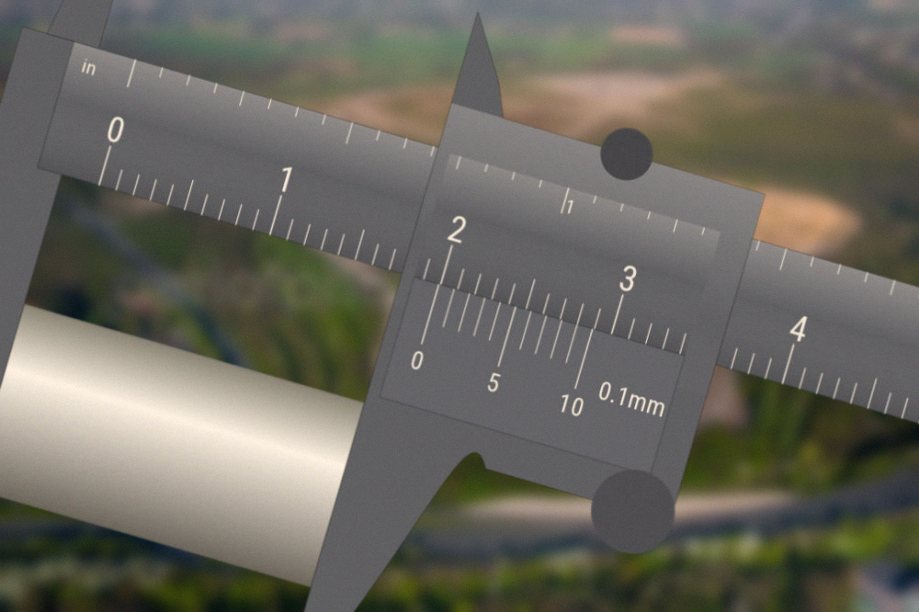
19.9
